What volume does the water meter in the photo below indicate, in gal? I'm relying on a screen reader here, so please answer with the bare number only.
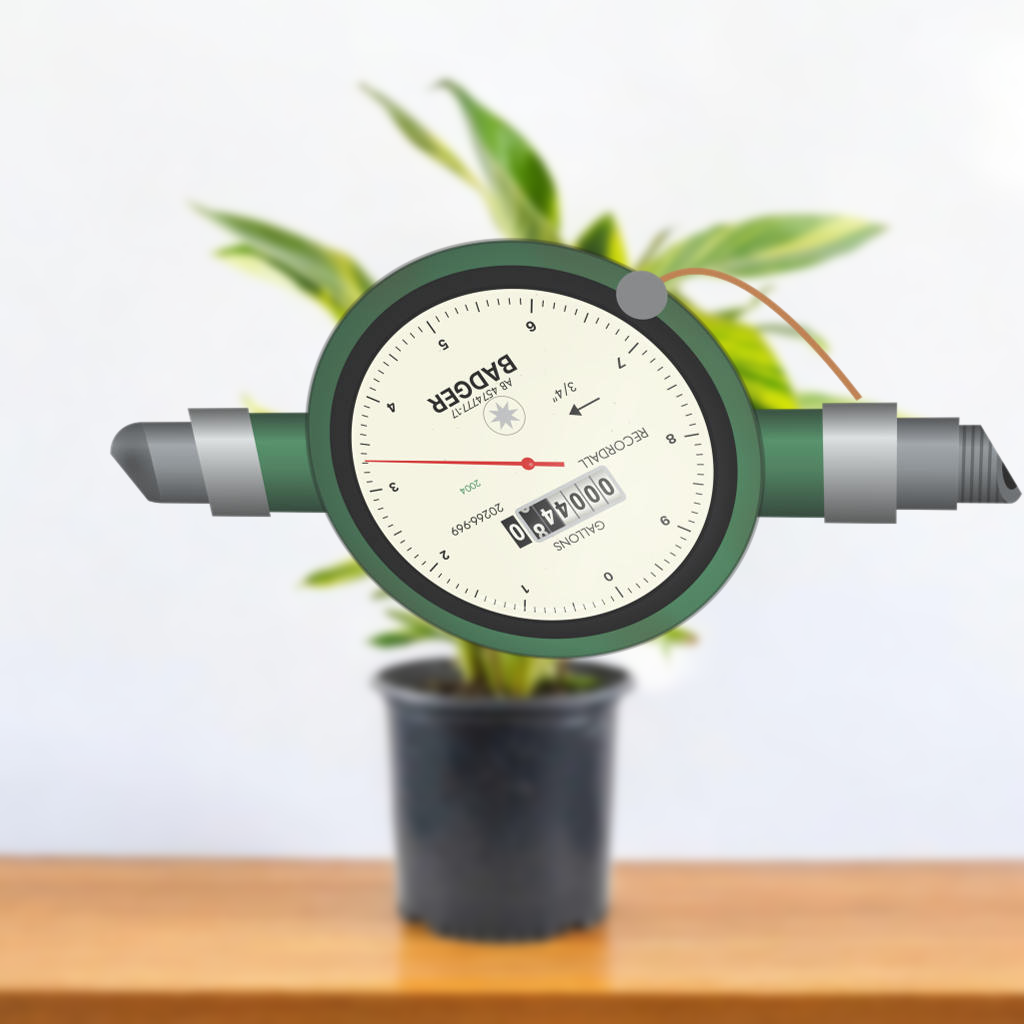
4483.3
